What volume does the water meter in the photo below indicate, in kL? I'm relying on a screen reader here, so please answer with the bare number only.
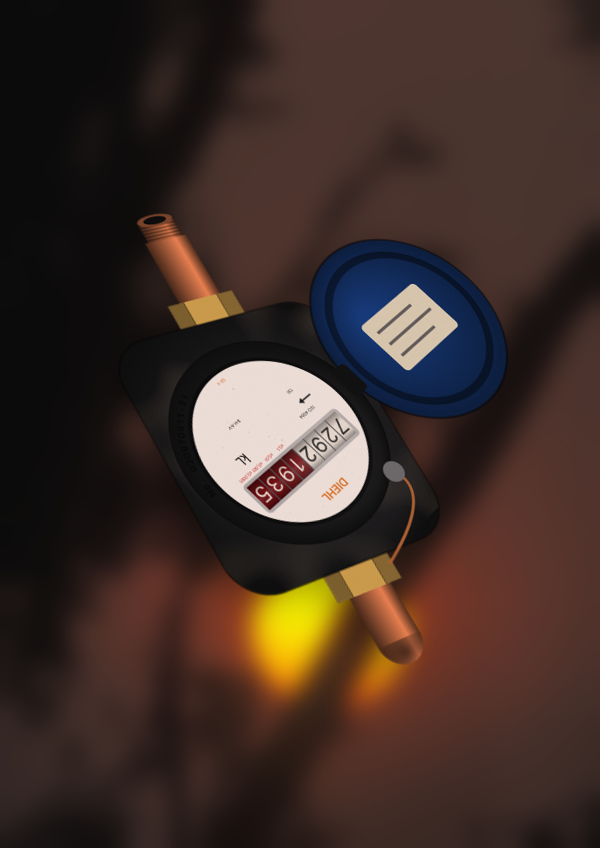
7292.1935
